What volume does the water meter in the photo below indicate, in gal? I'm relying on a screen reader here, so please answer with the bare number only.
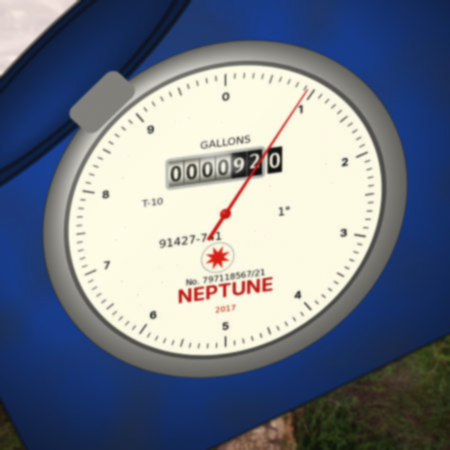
920.9
